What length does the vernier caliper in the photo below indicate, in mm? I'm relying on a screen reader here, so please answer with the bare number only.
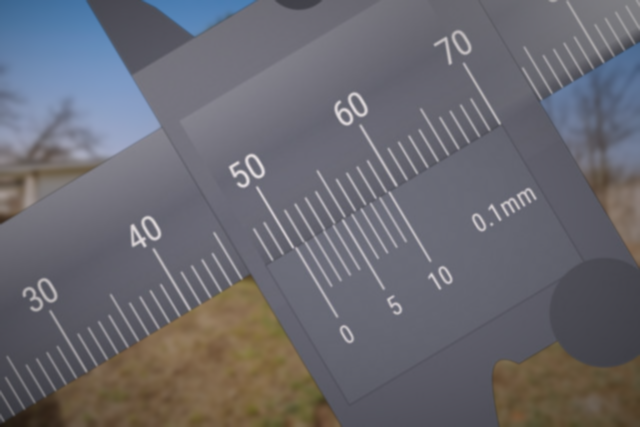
50.2
